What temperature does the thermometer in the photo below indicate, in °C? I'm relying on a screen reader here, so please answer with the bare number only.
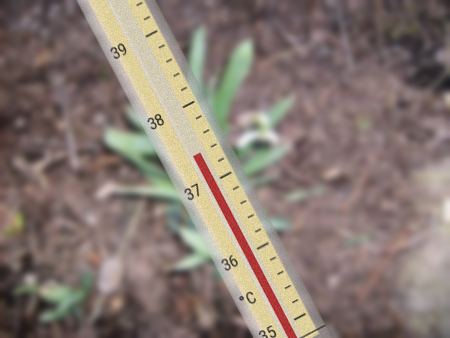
37.4
